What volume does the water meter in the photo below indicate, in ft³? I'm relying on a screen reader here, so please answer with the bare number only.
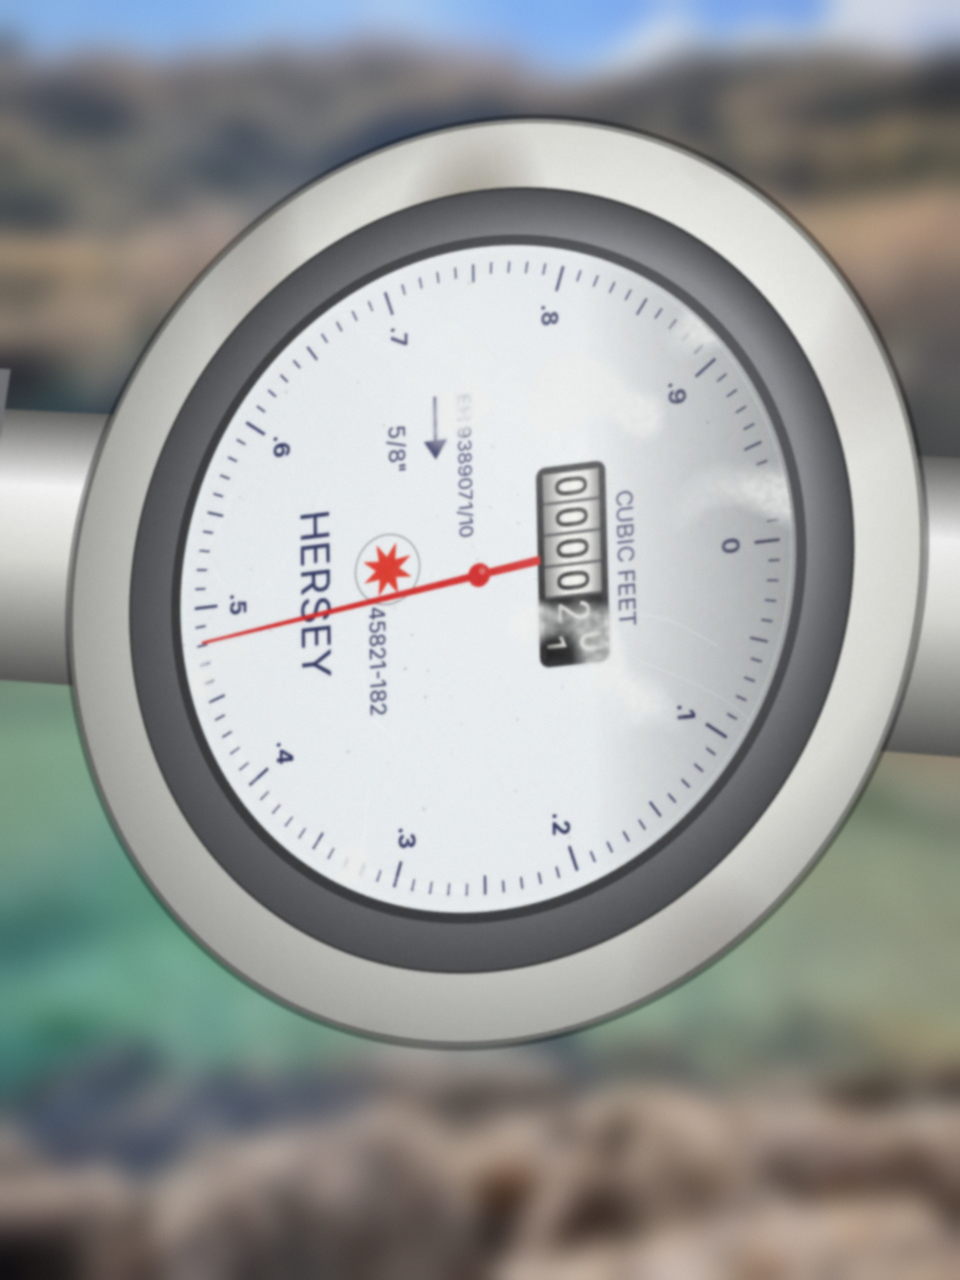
20.48
